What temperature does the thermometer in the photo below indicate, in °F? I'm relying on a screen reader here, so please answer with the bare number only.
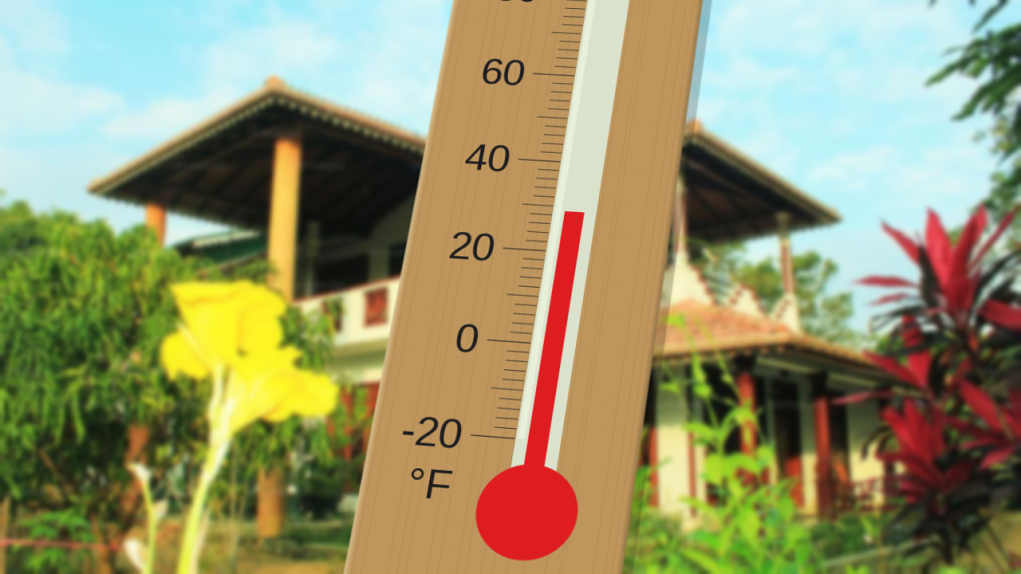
29
